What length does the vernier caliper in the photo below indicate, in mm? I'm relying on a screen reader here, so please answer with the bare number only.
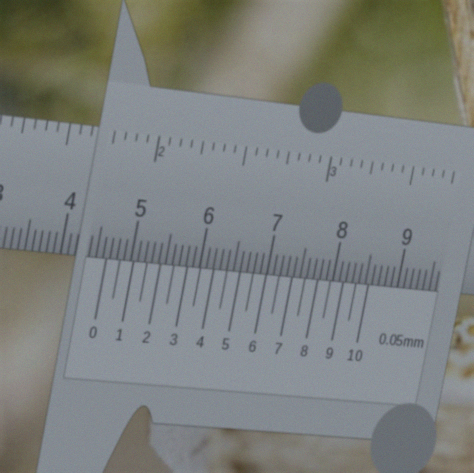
46.5
